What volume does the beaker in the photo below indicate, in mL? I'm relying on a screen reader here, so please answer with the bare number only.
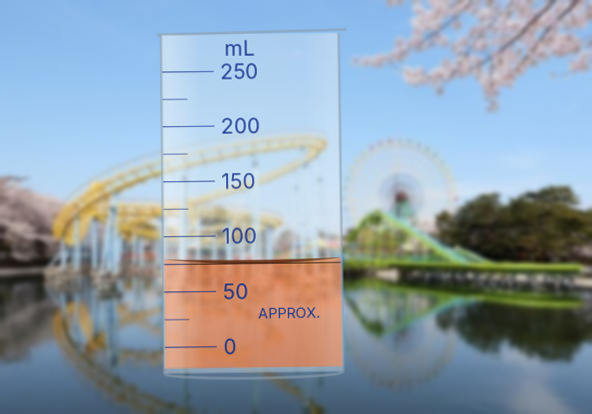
75
